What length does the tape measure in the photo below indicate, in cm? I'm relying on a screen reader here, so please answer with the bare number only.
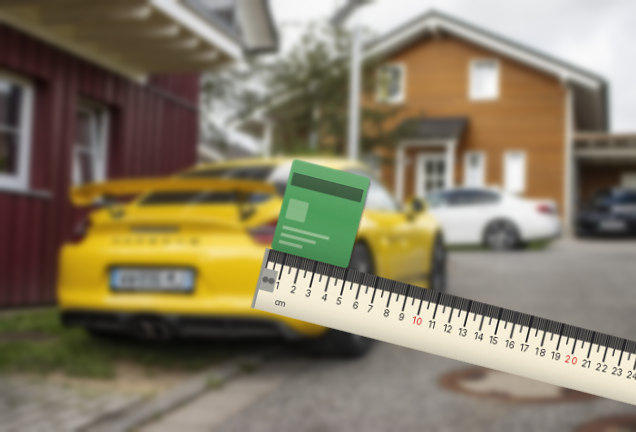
5
